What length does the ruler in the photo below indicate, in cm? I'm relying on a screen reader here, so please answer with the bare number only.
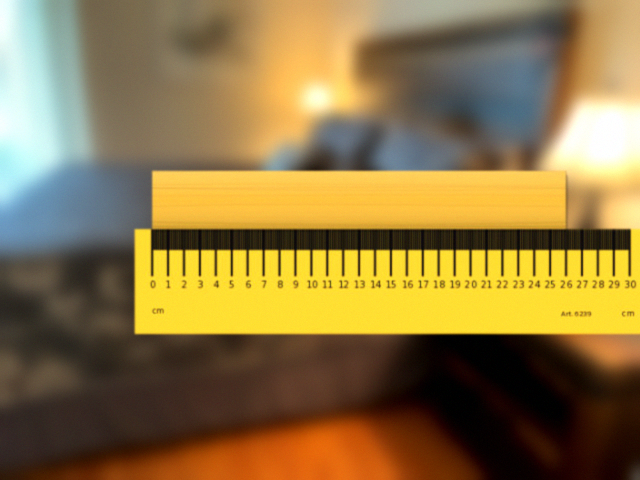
26
